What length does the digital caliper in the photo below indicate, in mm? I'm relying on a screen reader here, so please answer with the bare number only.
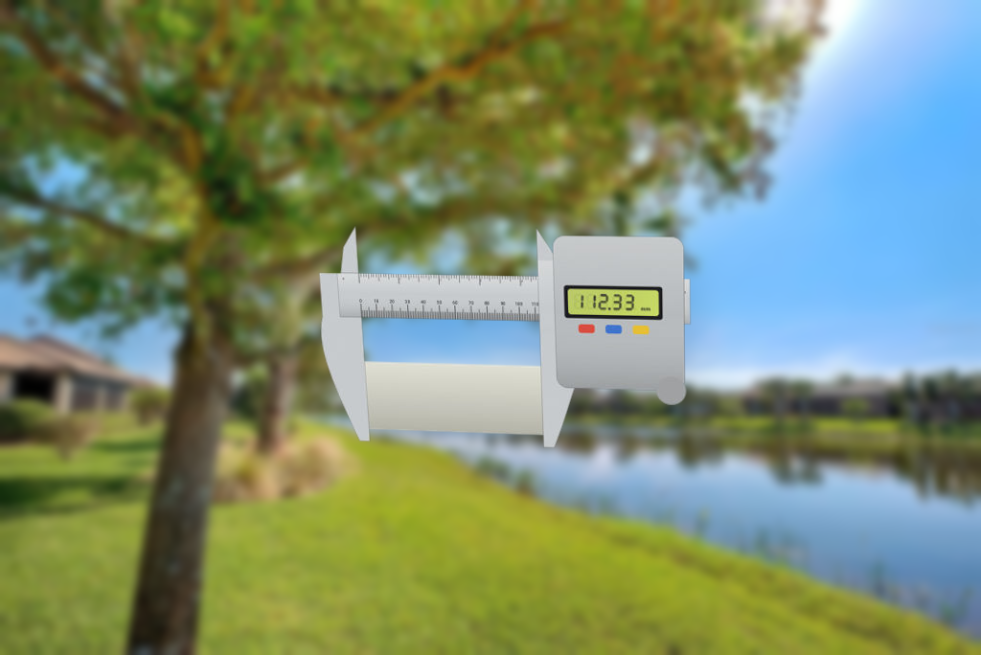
112.33
